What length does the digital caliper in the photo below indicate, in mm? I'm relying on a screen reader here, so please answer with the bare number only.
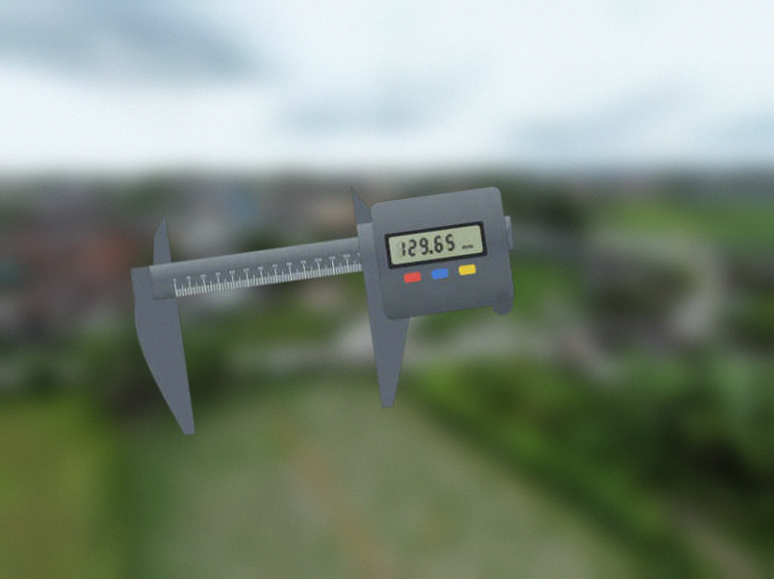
129.65
